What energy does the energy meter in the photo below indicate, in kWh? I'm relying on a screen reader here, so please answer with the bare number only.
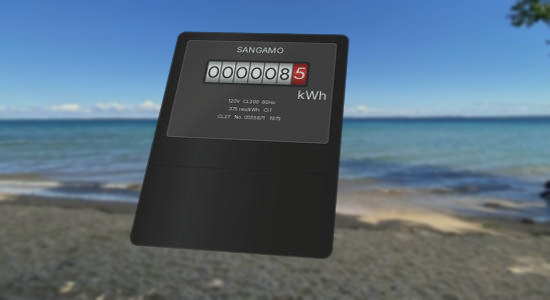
8.5
